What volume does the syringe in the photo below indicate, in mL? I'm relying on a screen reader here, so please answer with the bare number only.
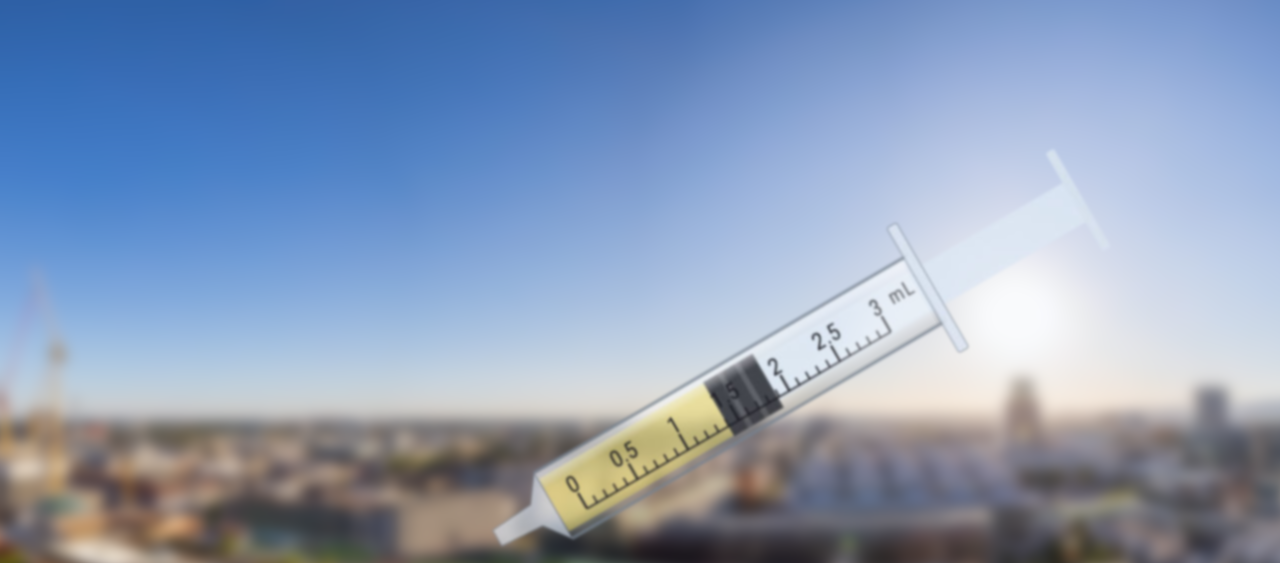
1.4
